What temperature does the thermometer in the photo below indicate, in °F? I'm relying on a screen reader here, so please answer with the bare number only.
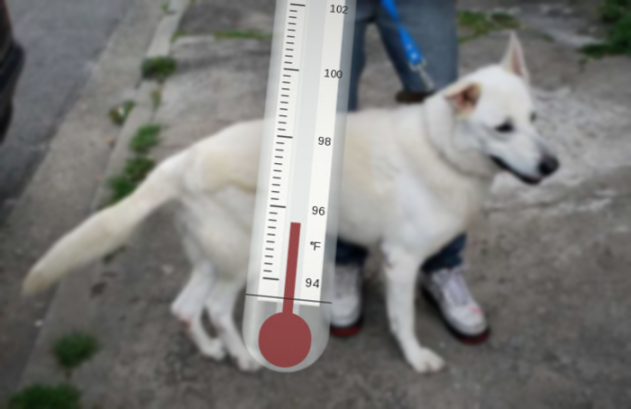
95.6
